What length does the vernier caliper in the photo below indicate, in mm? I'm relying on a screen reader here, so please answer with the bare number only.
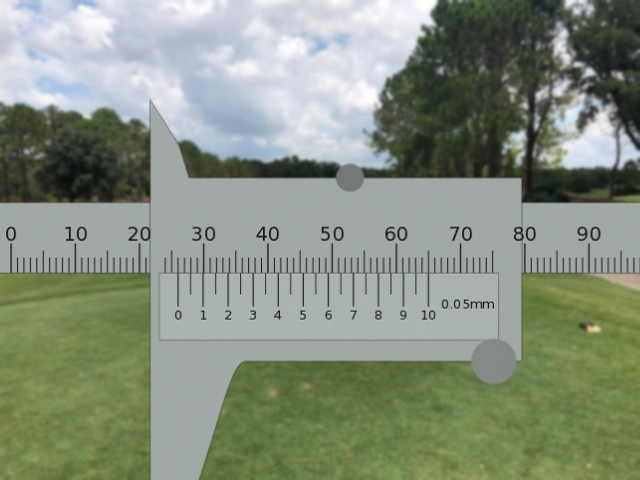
26.0
